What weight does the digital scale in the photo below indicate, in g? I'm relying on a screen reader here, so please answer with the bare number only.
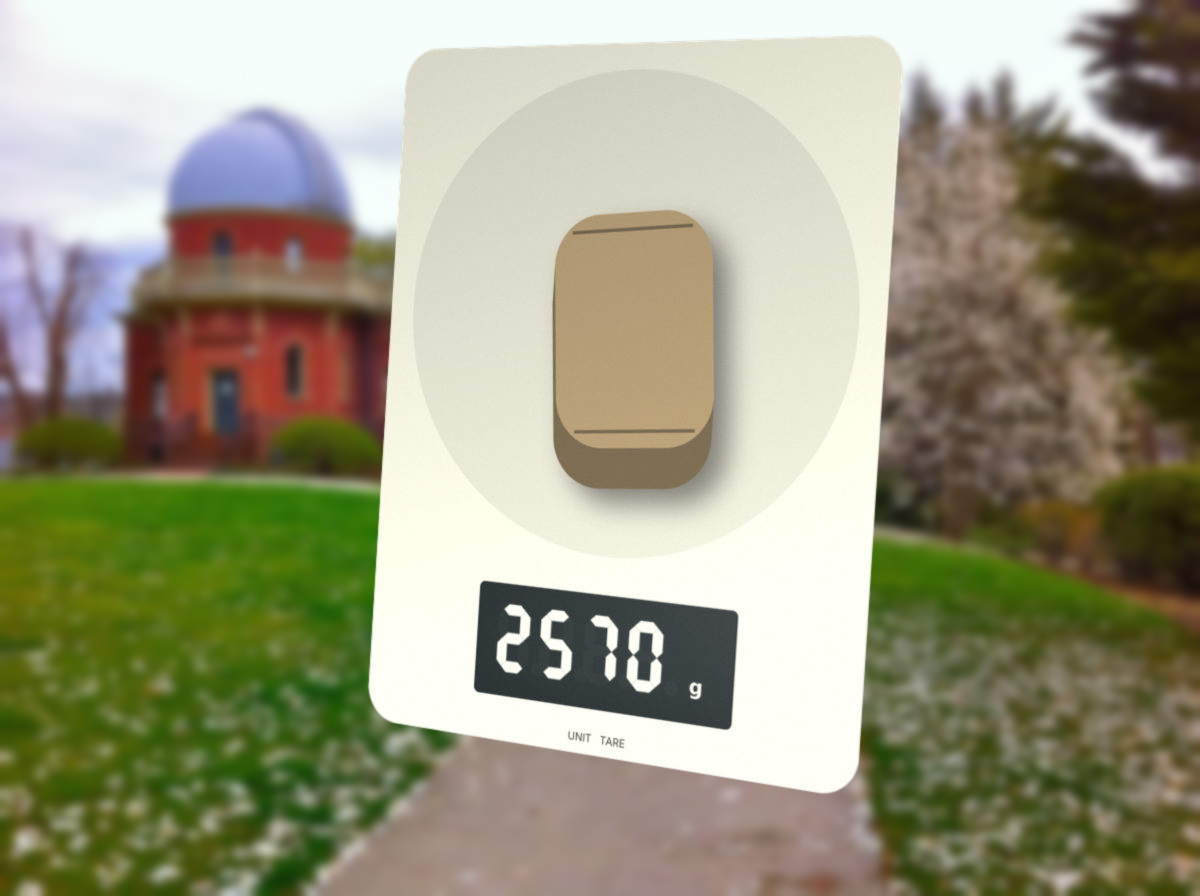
2570
